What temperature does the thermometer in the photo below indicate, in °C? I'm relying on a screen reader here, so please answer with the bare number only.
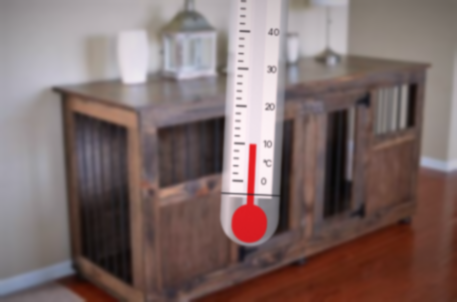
10
